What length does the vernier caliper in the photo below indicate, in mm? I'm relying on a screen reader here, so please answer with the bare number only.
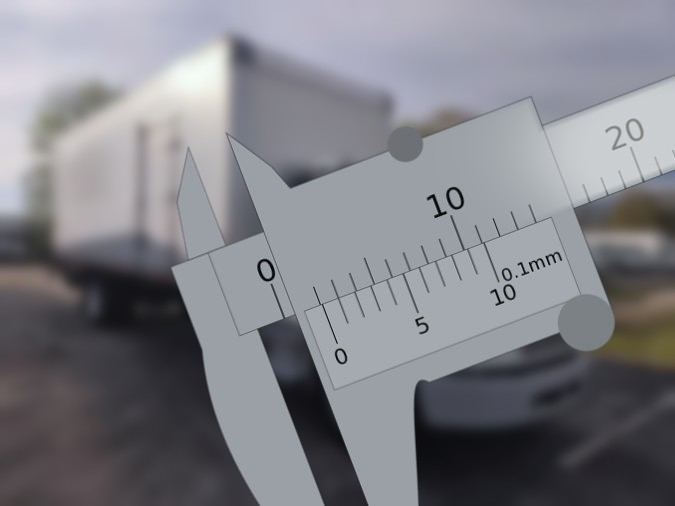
2.1
